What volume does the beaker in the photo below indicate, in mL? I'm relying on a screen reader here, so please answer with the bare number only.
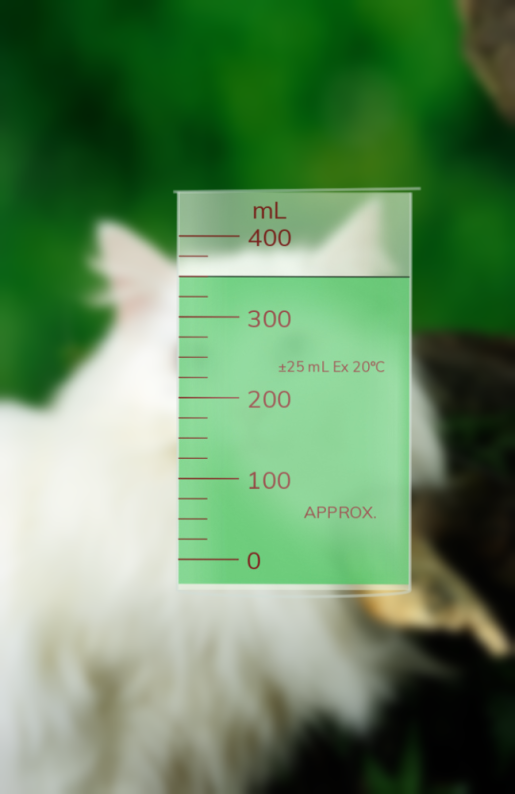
350
